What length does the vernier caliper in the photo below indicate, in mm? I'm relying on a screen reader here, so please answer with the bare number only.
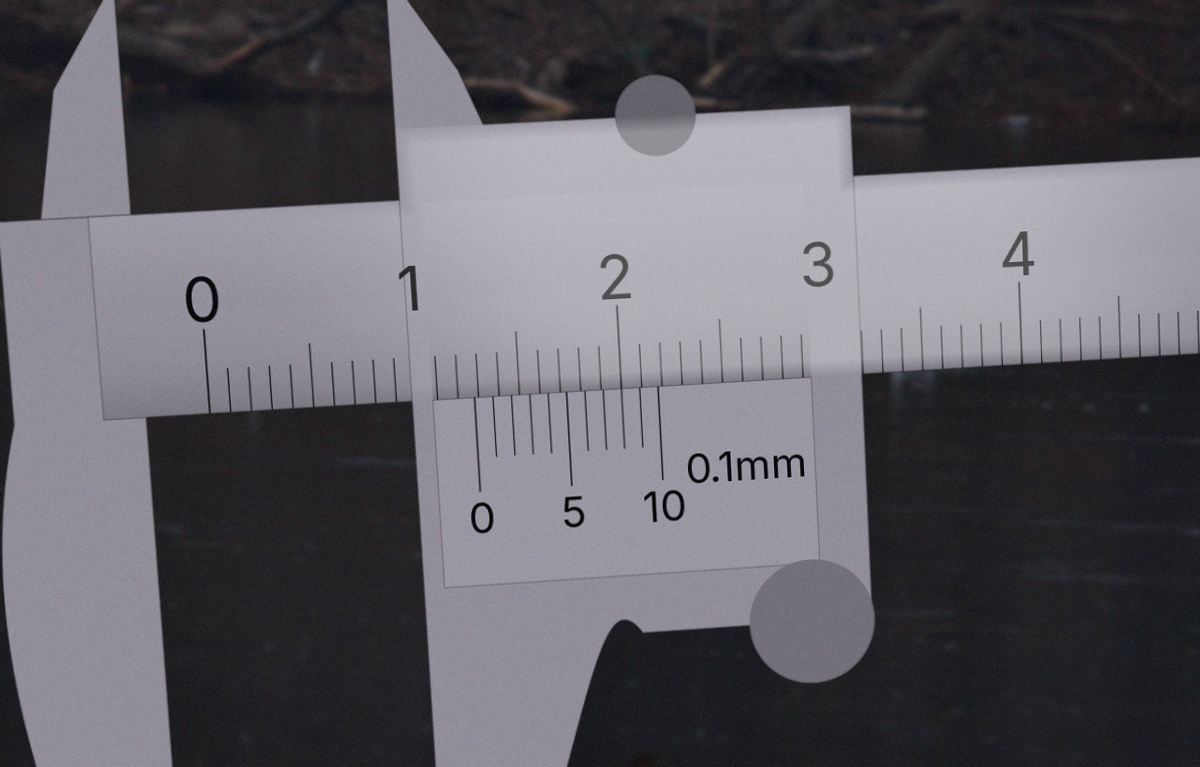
12.8
